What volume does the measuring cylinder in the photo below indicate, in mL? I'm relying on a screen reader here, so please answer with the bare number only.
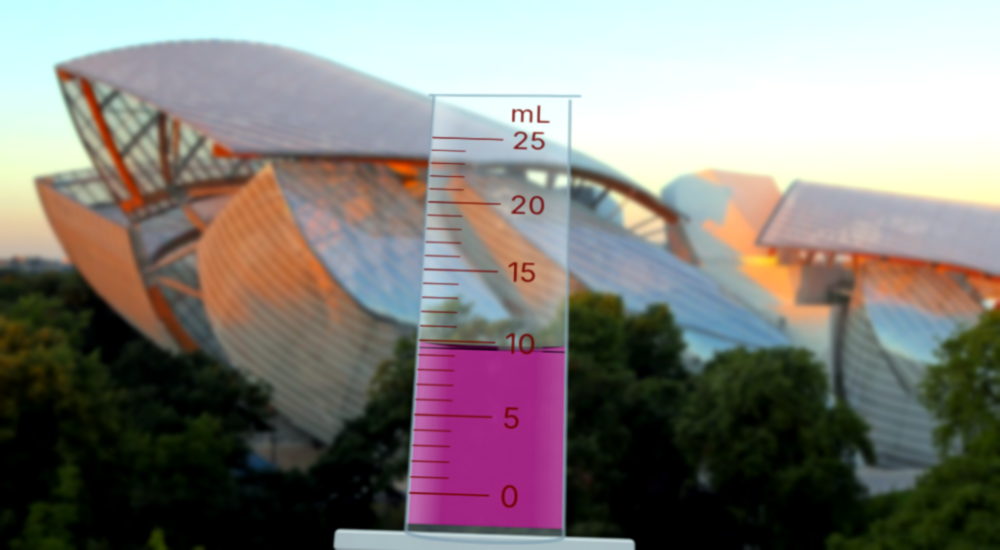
9.5
